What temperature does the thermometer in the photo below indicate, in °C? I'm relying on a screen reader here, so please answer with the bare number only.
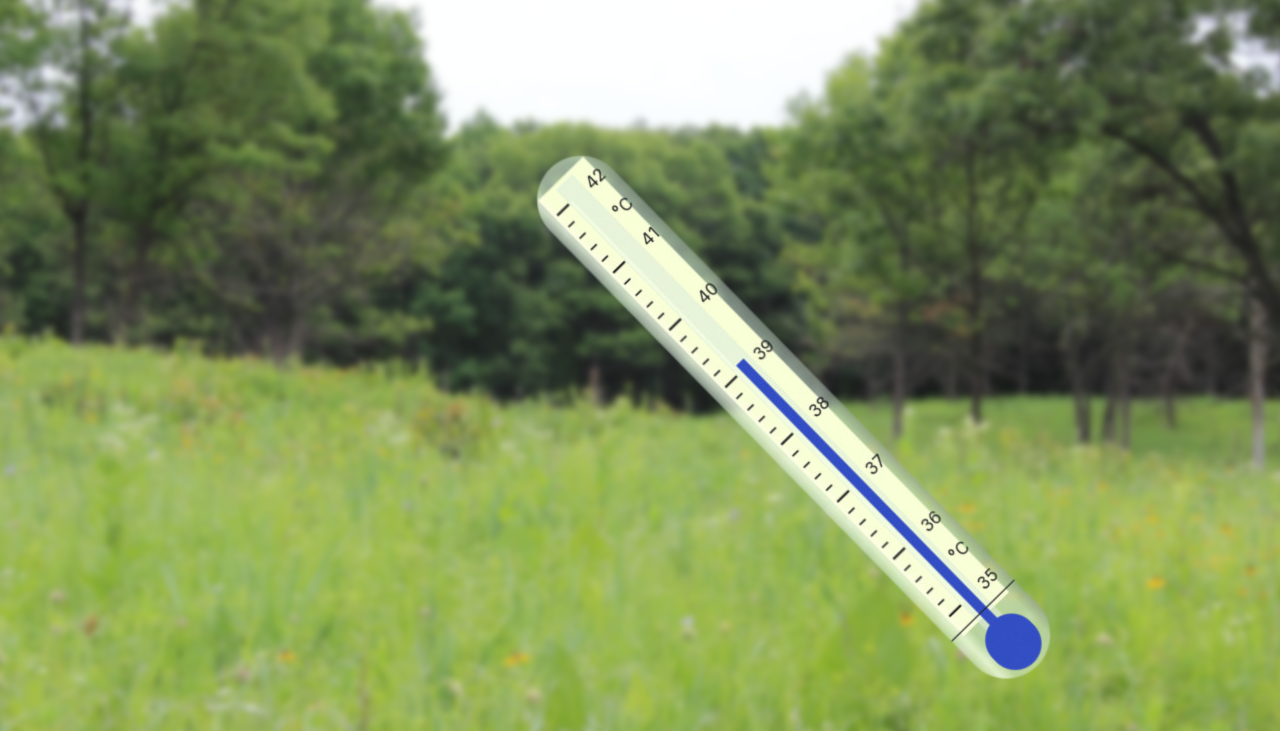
39.1
